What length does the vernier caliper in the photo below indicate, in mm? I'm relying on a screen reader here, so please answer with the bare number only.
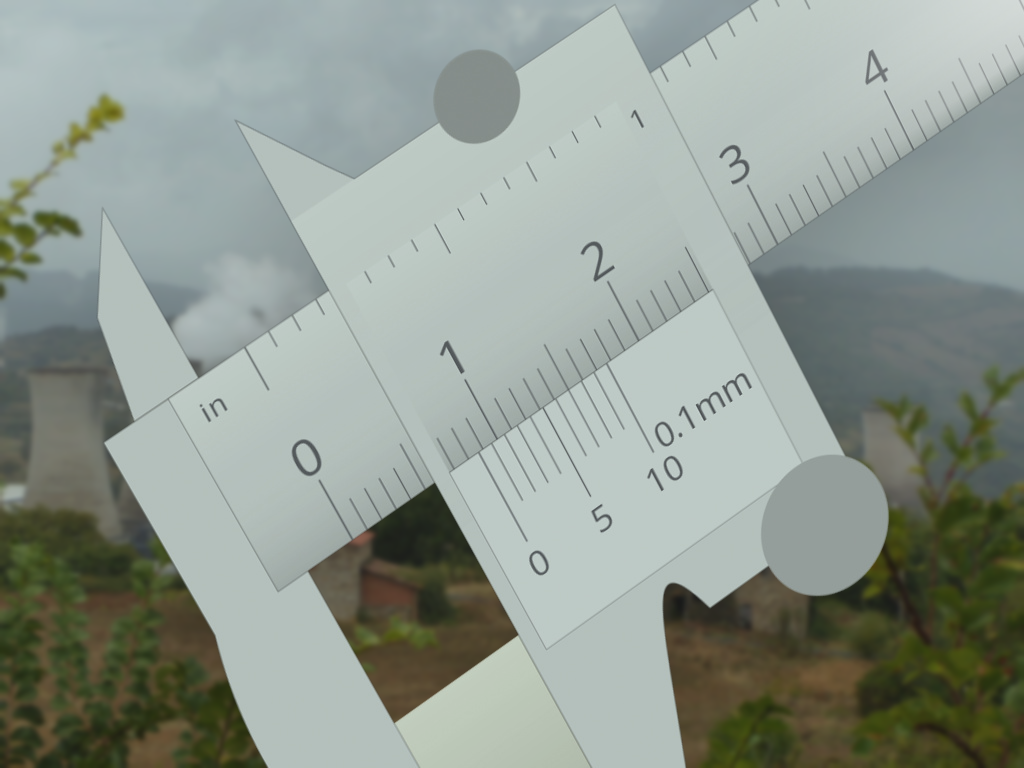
8.7
